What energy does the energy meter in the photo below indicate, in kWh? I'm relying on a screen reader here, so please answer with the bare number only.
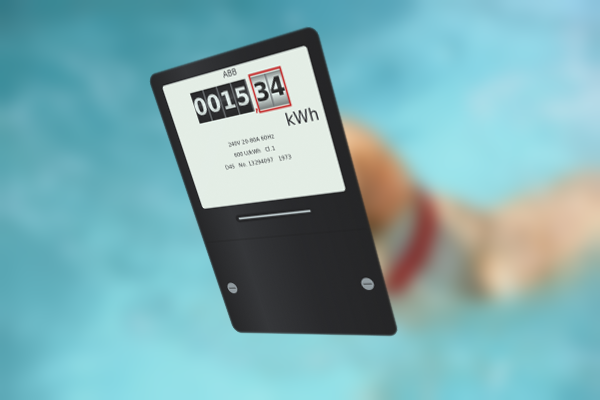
15.34
